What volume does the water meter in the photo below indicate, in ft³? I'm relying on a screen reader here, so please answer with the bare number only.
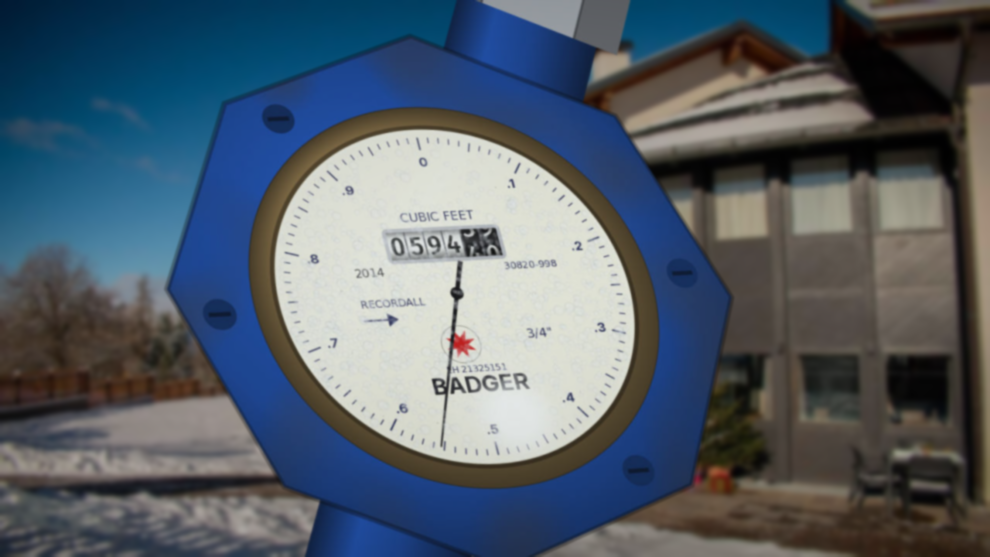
59439.55
